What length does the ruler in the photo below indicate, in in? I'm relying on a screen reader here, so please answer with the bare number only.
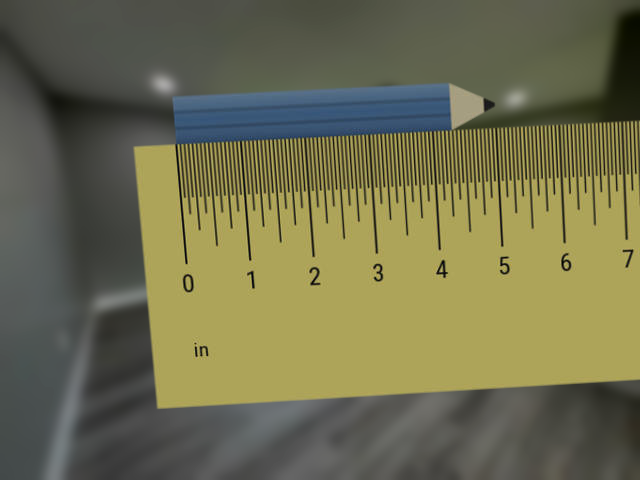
5
